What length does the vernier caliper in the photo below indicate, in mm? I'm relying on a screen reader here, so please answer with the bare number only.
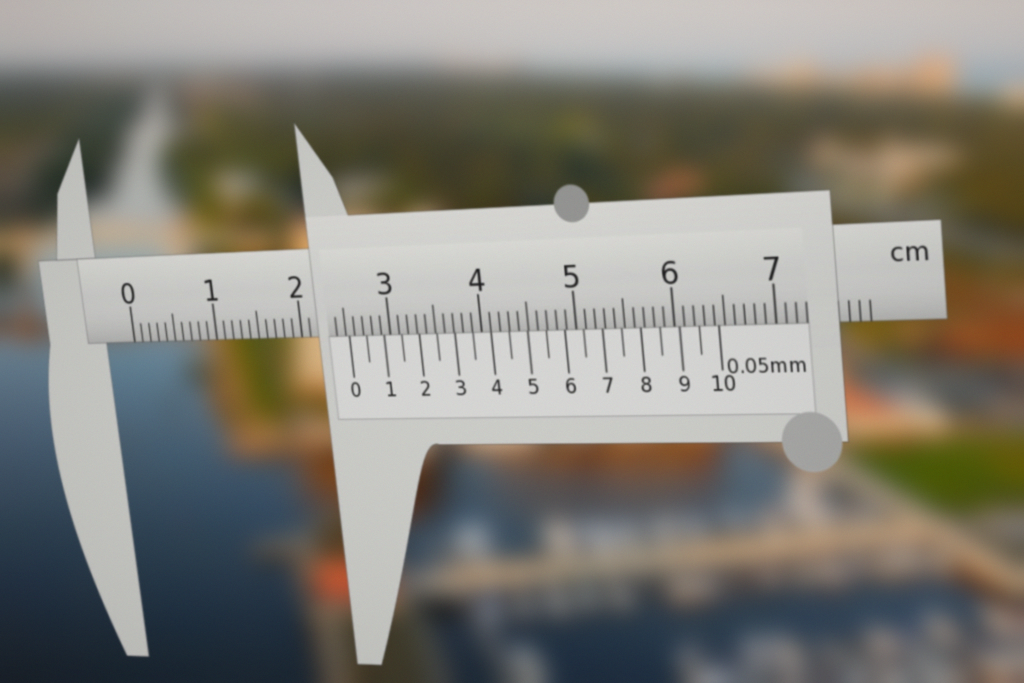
25.4
